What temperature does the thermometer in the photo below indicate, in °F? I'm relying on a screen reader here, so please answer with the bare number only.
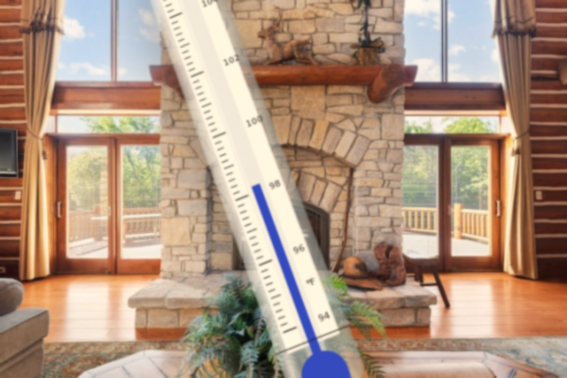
98.2
